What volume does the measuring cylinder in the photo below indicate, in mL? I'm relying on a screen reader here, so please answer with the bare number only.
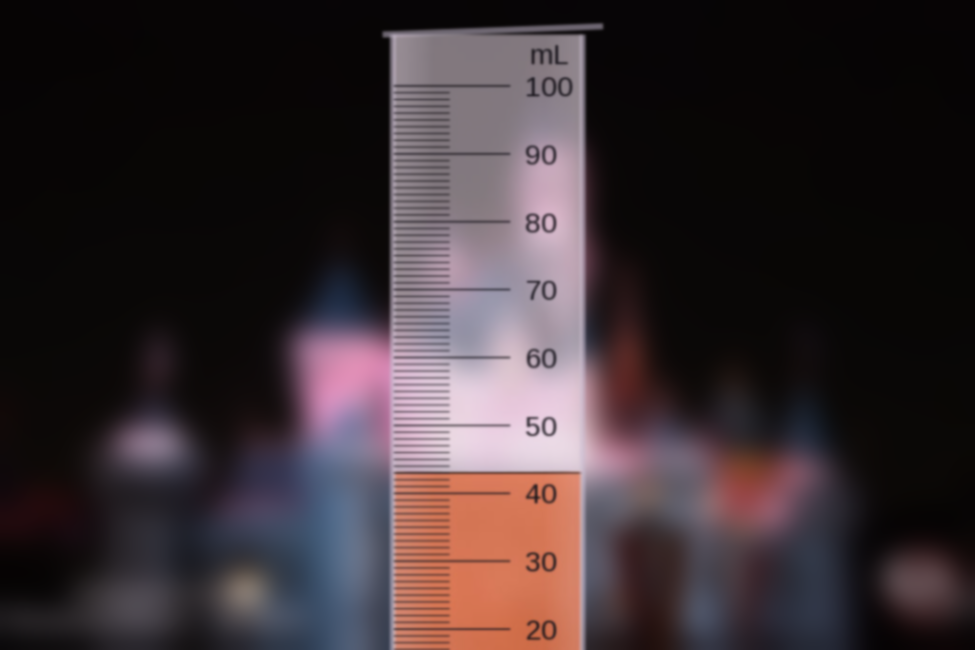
43
